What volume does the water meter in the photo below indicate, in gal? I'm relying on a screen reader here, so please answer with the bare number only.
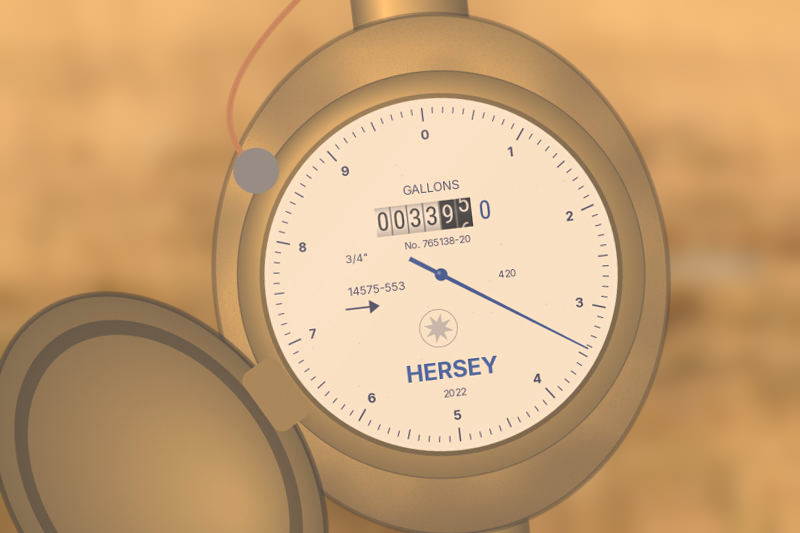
33953.4
